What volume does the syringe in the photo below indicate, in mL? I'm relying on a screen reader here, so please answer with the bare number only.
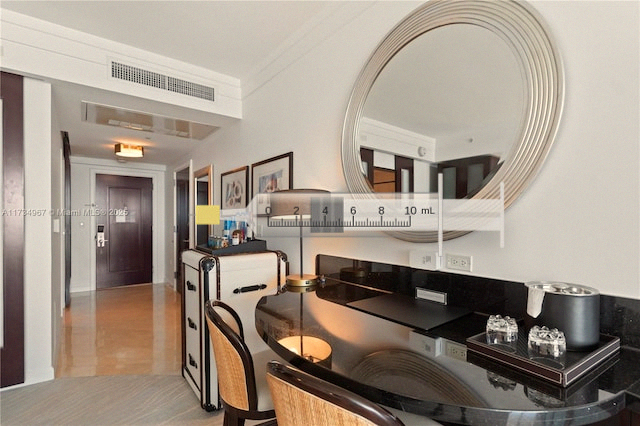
3
